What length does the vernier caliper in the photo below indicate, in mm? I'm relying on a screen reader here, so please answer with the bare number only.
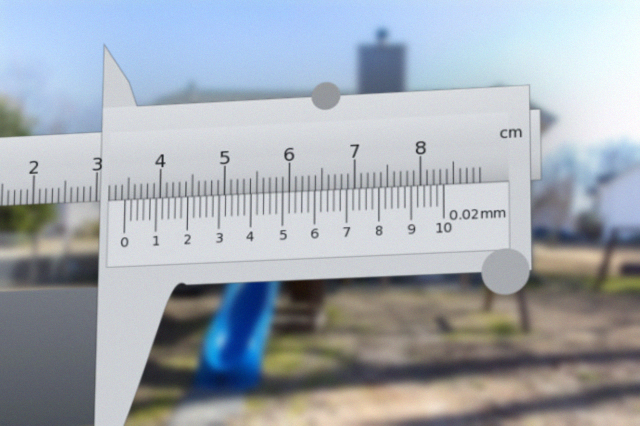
34.5
